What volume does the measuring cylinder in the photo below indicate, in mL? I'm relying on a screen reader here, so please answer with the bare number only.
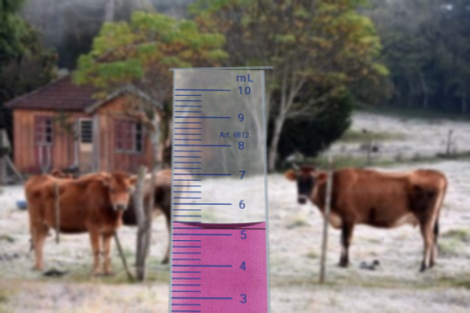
5.2
